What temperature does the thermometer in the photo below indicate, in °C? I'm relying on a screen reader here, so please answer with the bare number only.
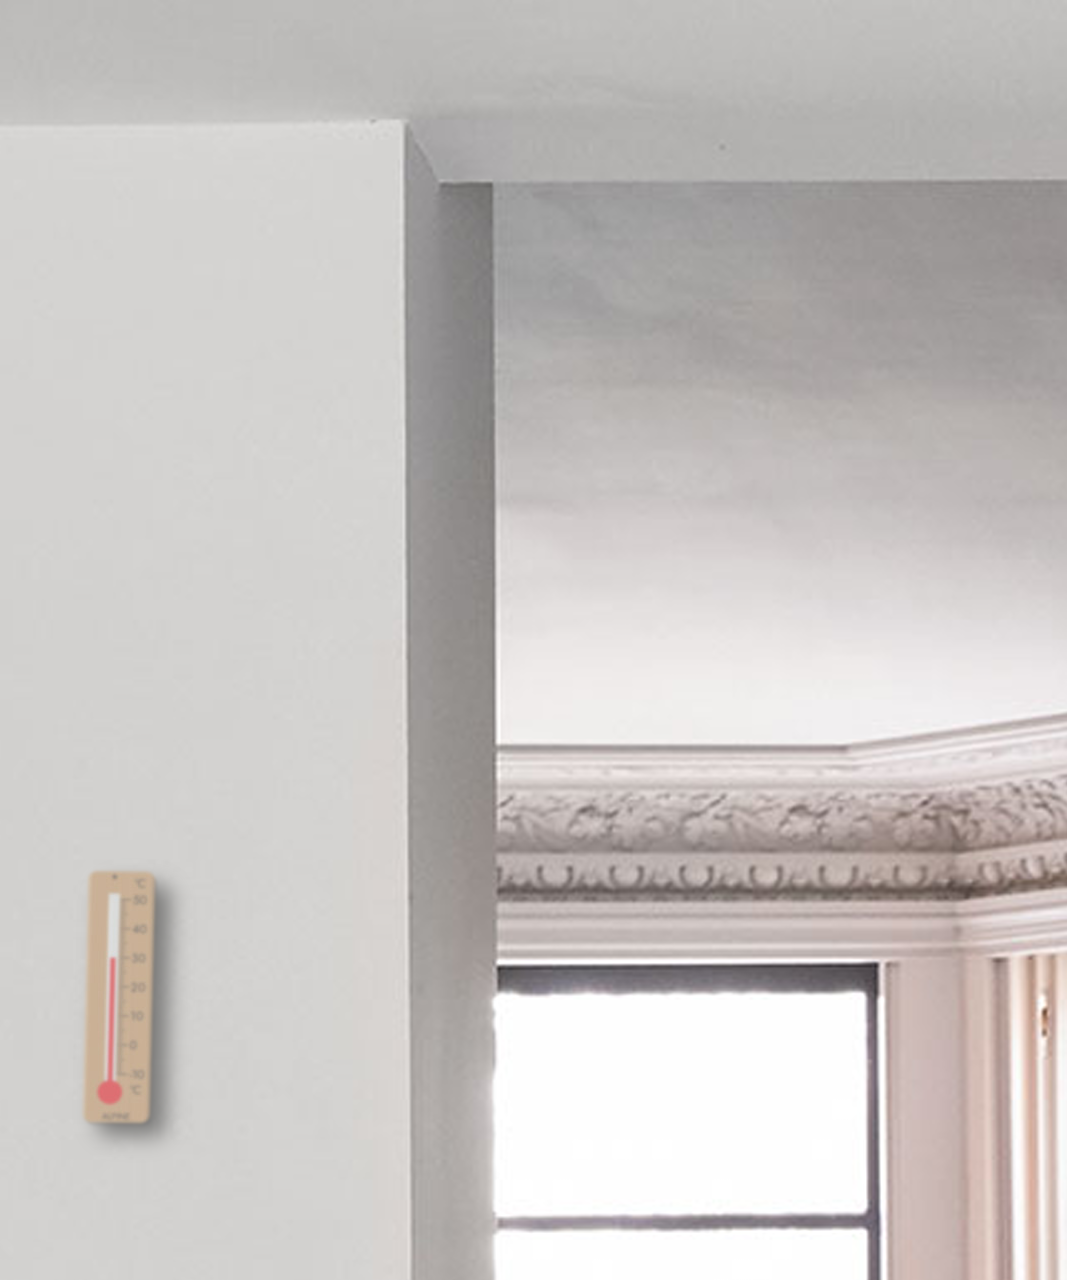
30
